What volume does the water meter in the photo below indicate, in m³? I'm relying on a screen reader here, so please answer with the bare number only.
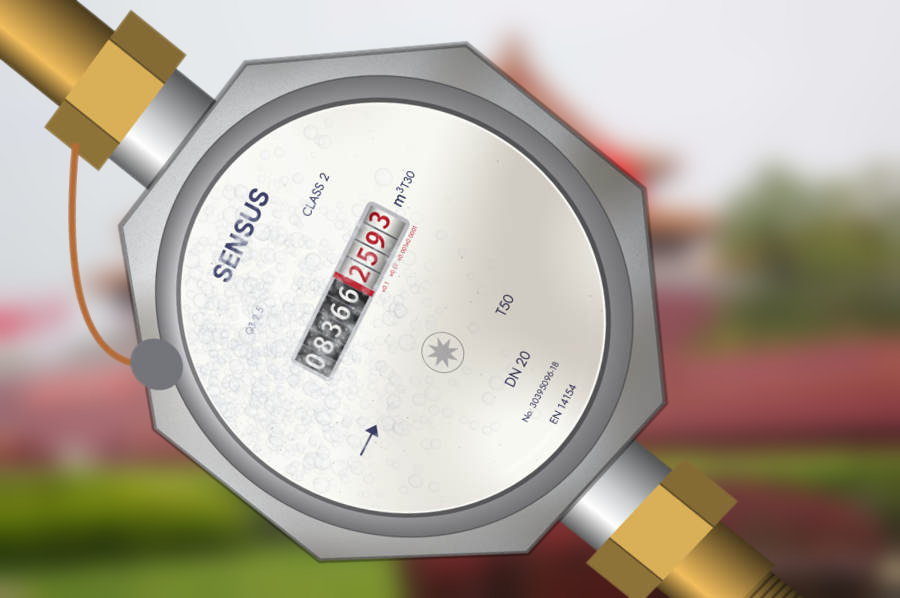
8366.2593
